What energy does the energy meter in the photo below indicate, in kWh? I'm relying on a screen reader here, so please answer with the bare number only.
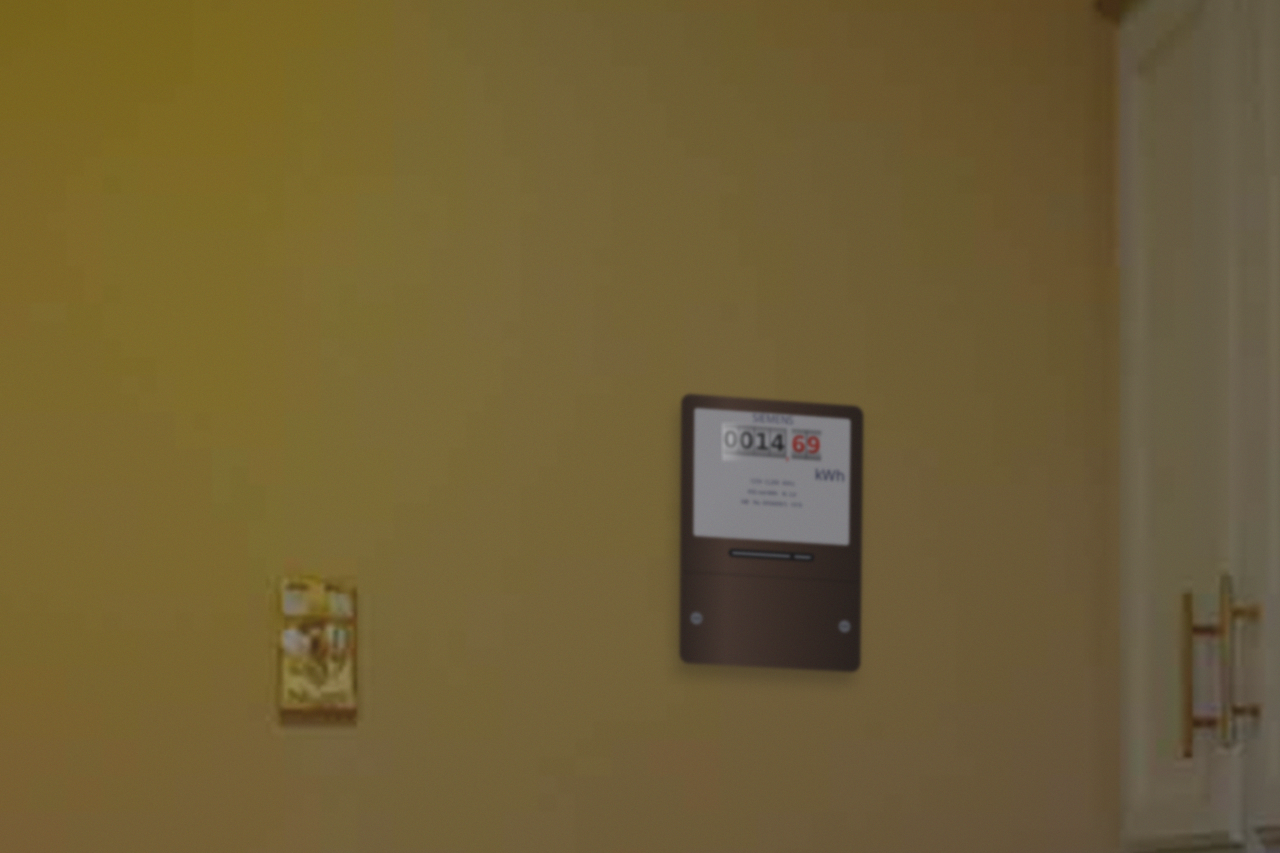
14.69
